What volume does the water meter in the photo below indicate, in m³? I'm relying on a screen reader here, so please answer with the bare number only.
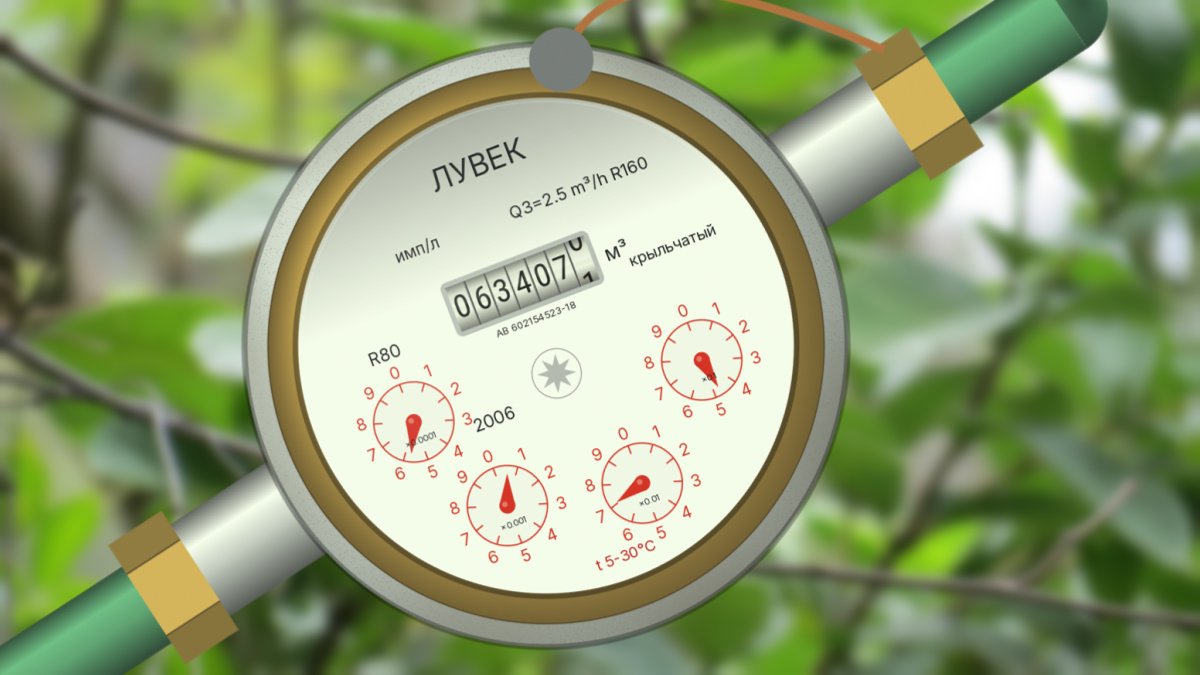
634070.4705
